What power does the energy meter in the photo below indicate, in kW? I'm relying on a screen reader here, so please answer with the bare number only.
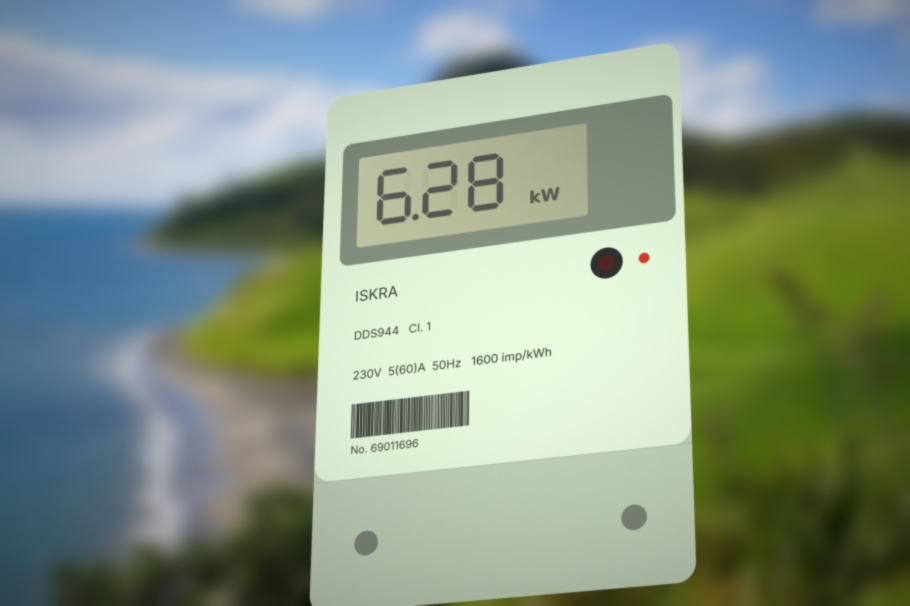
6.28
